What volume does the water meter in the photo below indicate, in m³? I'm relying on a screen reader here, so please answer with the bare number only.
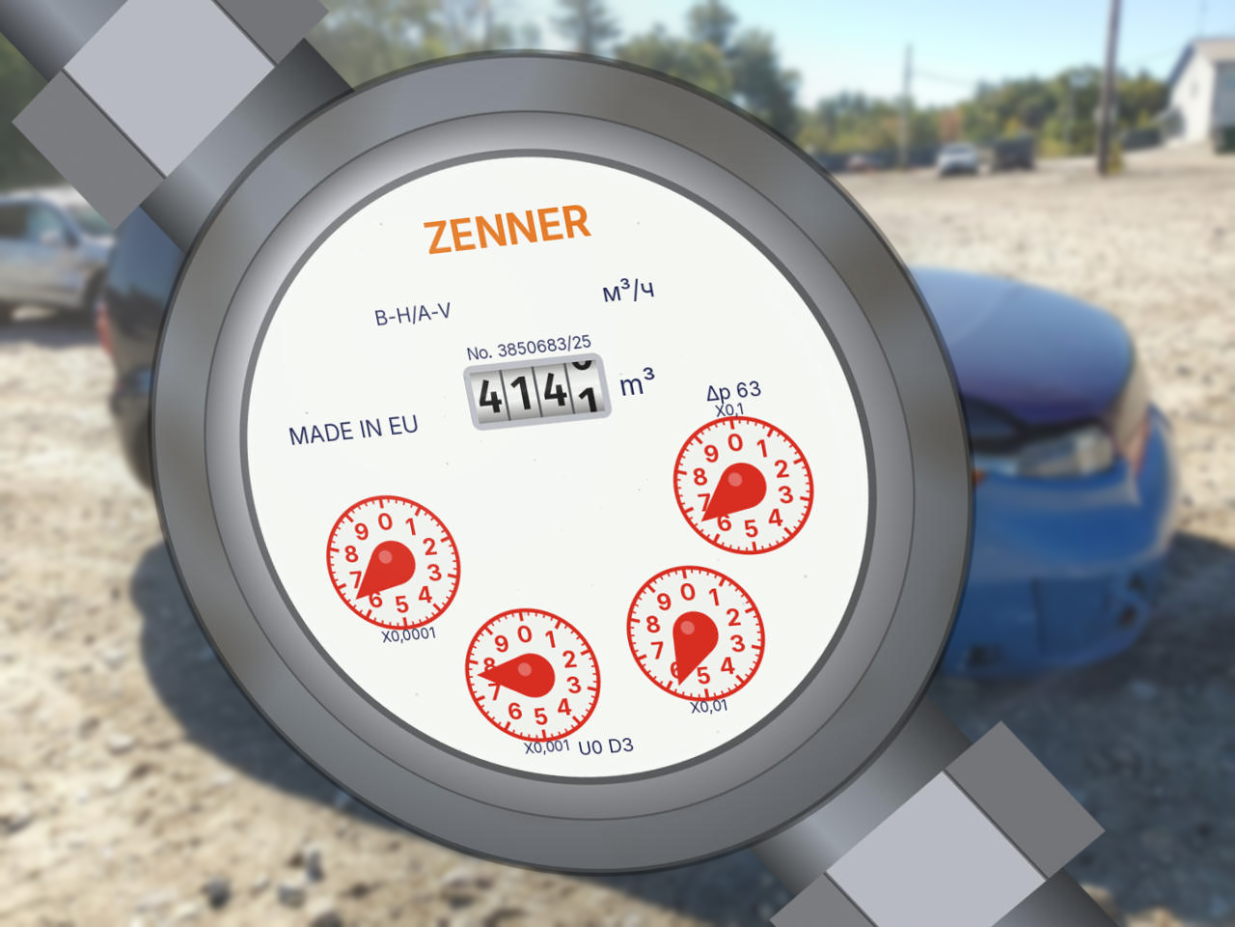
4140.6576
